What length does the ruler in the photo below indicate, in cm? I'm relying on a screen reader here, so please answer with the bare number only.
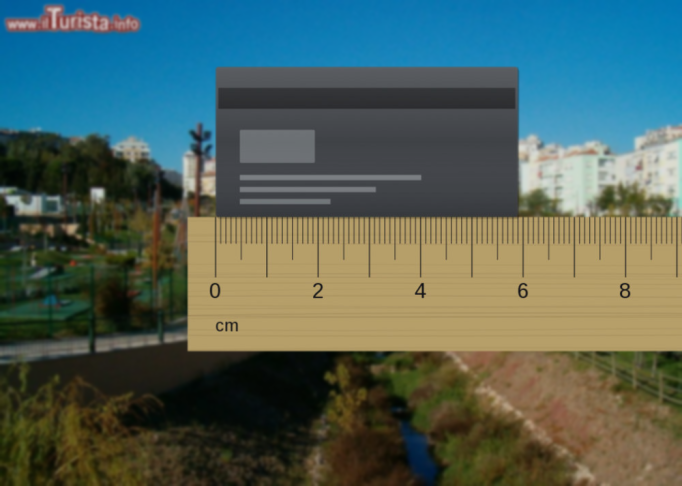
5.9
